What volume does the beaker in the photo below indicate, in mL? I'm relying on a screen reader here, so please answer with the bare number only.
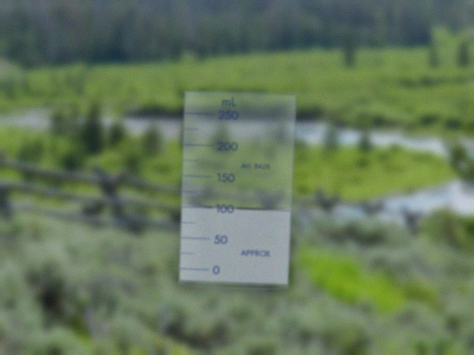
100
